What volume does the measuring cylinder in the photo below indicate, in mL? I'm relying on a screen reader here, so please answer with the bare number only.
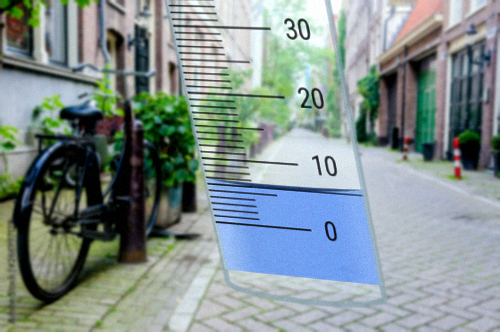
6
